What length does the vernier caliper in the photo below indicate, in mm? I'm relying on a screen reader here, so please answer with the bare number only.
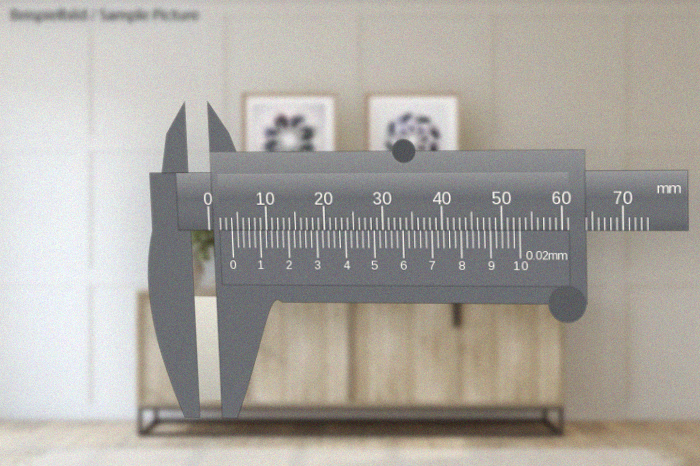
4.0
